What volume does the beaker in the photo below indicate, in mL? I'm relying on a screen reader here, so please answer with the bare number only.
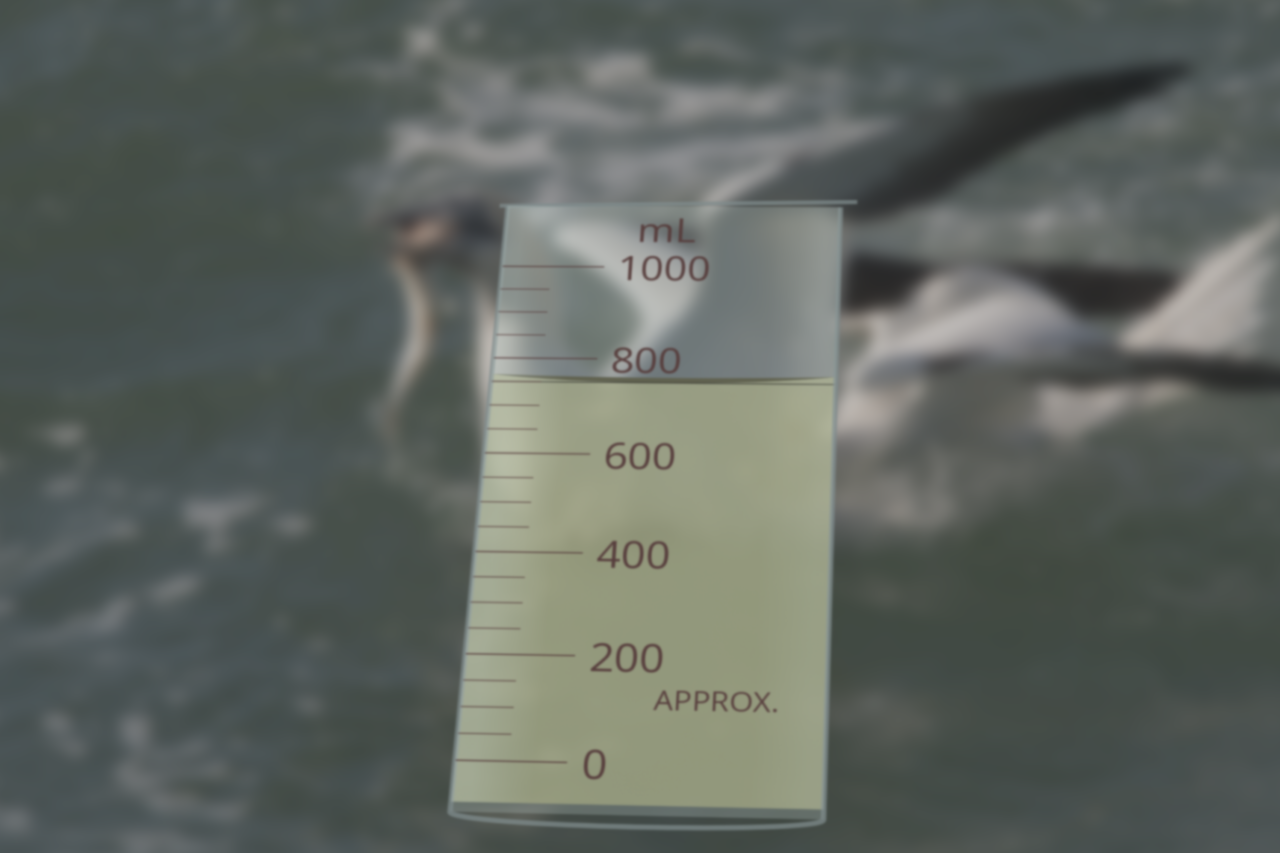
750
